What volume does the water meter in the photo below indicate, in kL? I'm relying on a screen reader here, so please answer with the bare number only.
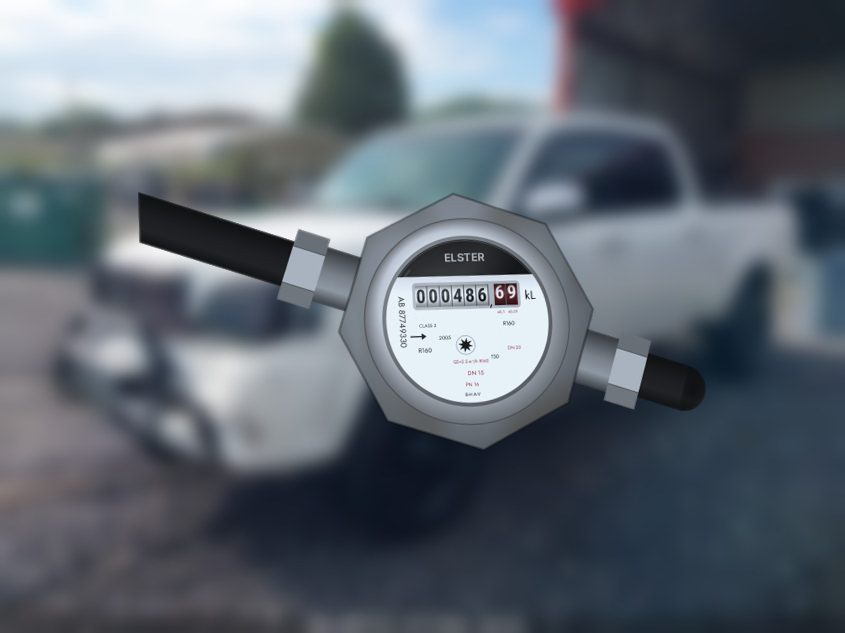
486.69
